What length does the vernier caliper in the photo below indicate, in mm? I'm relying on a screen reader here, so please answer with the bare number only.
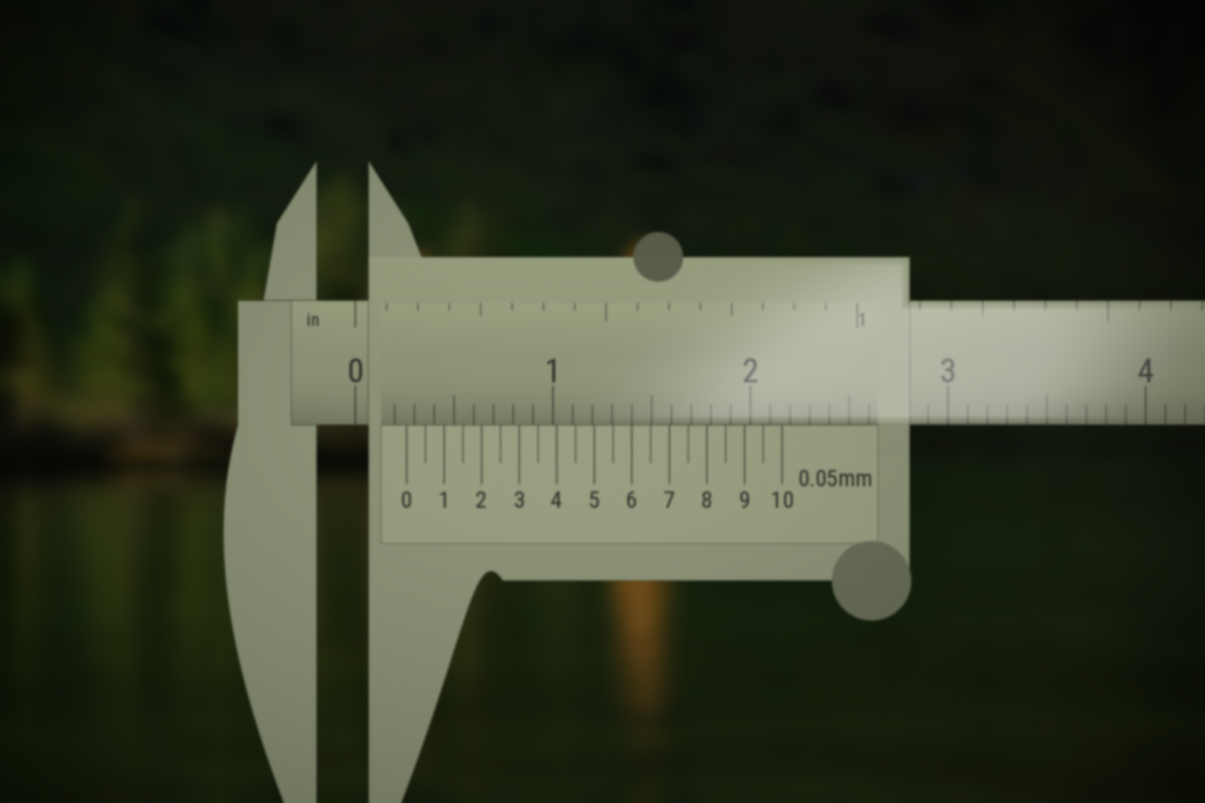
2.6
